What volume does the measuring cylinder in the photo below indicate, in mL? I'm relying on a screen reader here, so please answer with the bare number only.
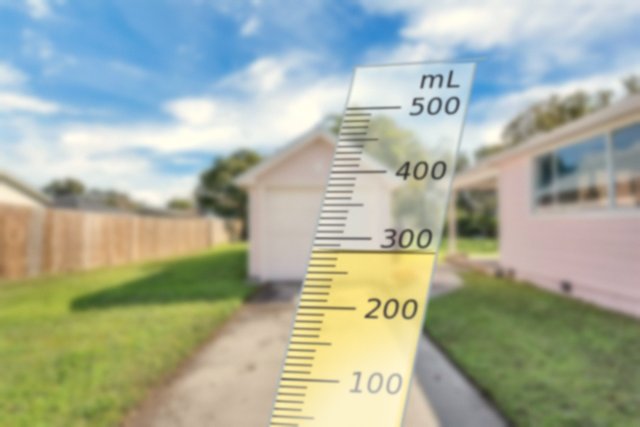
280
